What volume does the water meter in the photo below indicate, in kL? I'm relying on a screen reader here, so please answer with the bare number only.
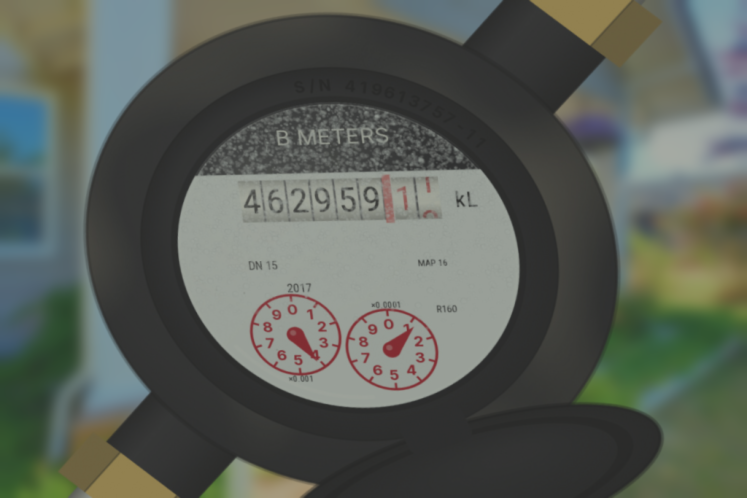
462959.1141
